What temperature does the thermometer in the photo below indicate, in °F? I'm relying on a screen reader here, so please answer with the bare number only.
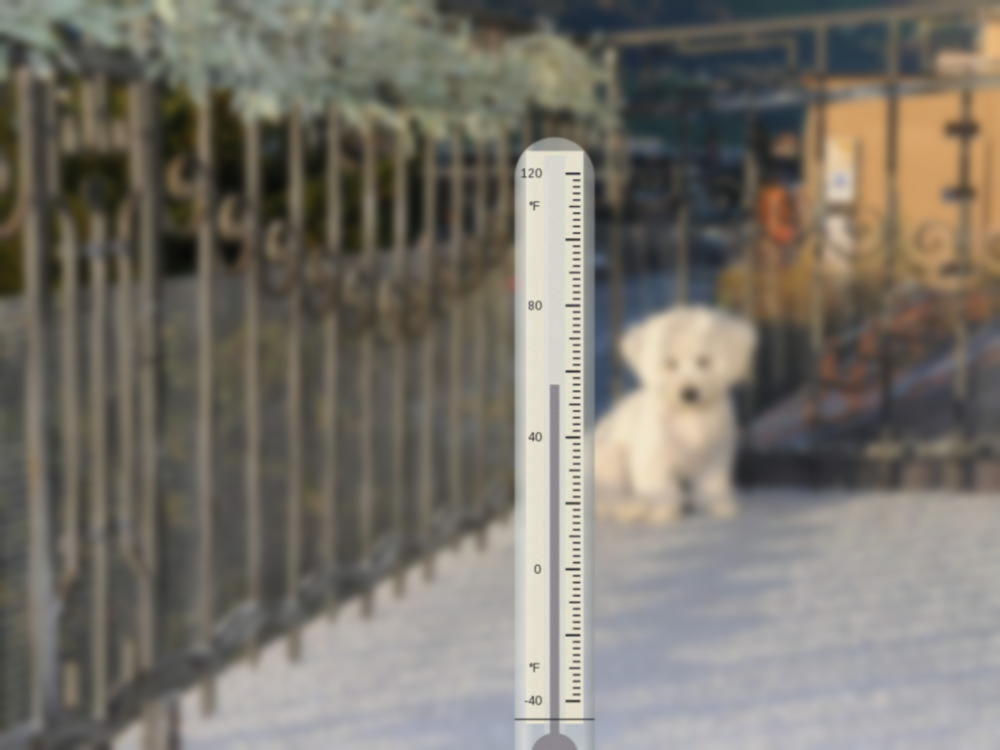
56
